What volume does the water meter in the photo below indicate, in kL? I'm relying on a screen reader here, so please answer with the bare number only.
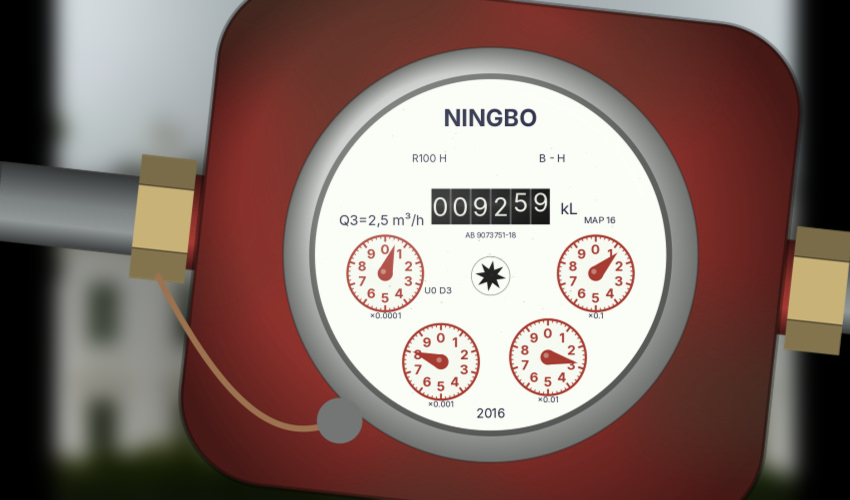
9259.1280
